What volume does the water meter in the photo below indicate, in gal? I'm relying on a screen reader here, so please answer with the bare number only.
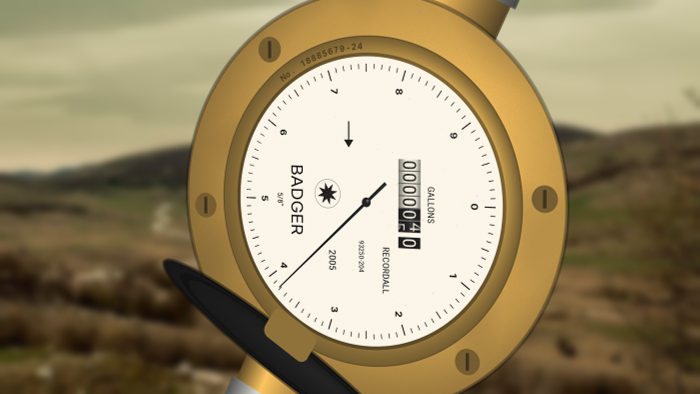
43.8
